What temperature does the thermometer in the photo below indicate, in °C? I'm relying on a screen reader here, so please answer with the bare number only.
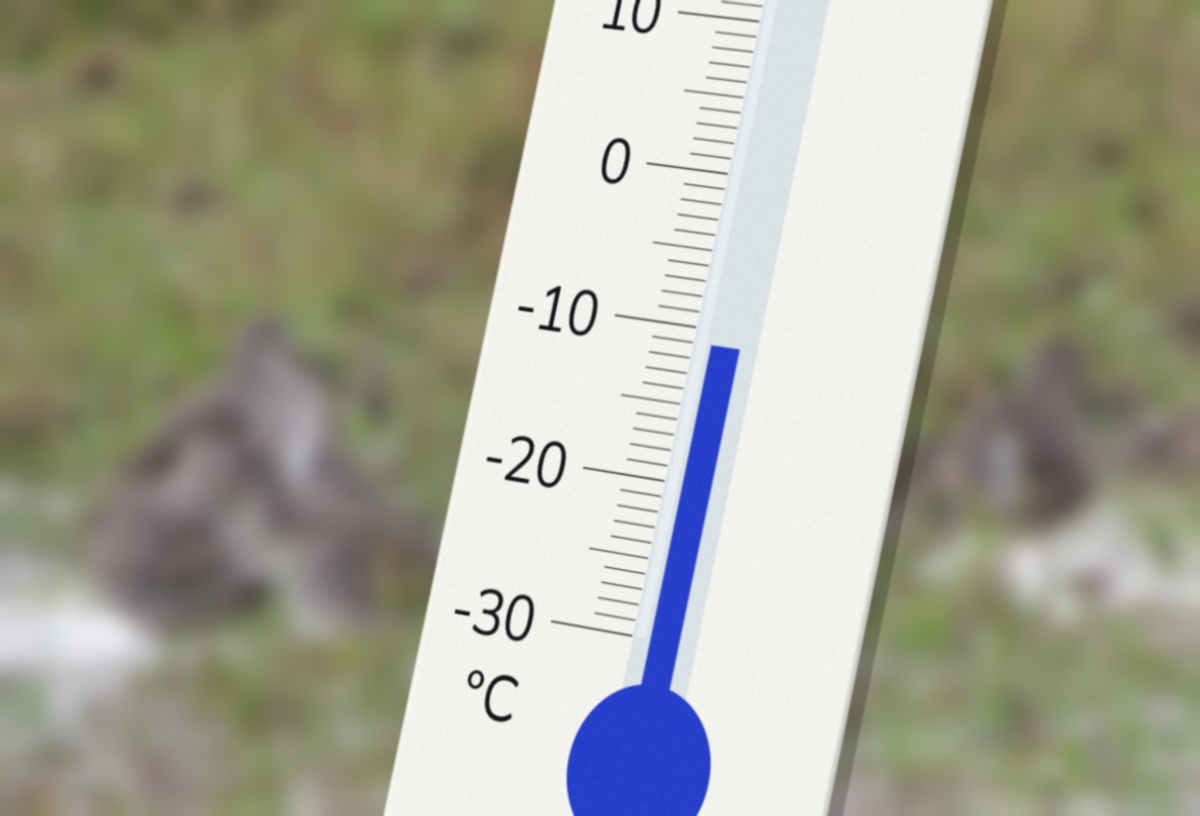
-11
